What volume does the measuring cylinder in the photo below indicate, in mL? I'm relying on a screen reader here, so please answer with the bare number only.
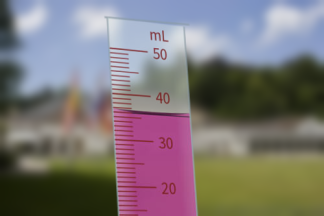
36
